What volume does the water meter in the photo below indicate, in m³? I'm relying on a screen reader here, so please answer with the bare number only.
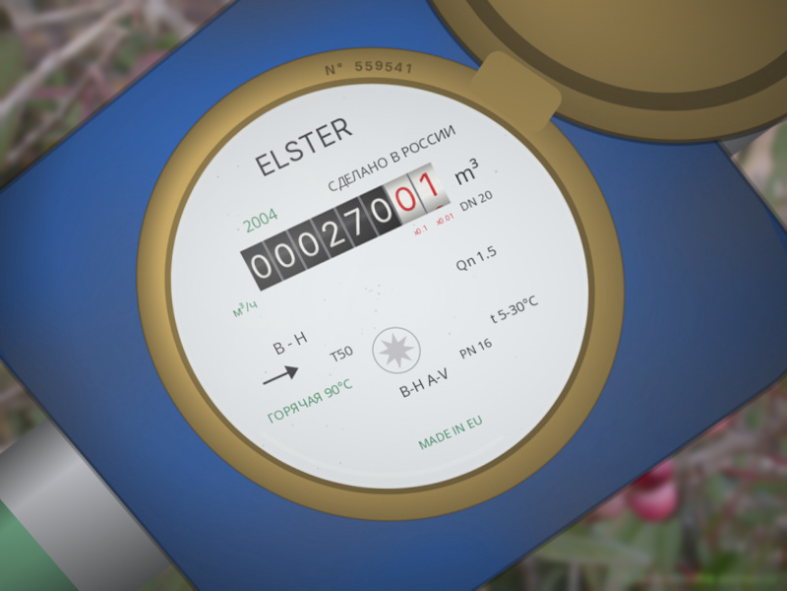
270.01
